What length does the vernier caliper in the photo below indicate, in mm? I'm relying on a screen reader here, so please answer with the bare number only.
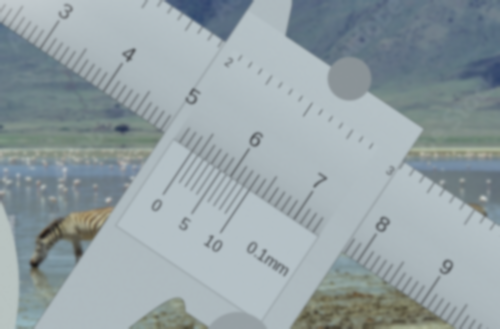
54.0
